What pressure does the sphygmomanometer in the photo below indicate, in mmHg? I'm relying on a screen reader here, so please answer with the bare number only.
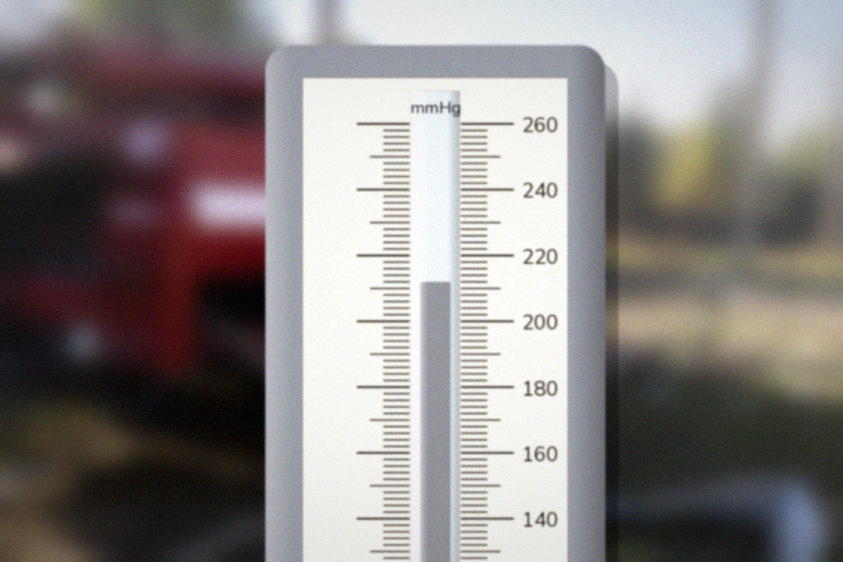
212
